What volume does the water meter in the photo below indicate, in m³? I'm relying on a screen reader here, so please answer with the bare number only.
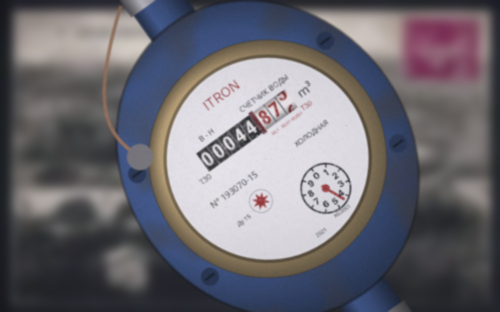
44.8754
